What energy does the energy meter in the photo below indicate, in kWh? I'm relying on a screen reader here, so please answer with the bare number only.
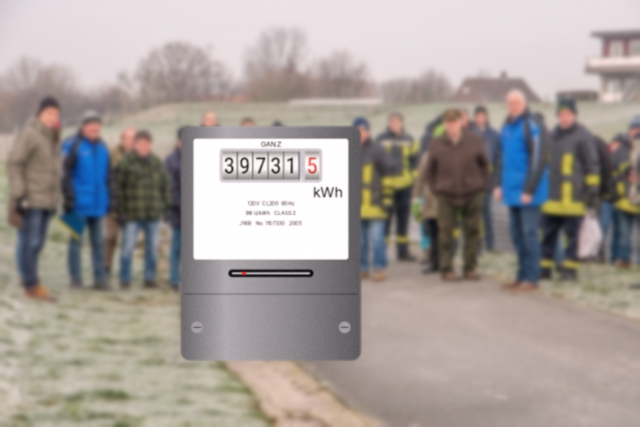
39731.5
